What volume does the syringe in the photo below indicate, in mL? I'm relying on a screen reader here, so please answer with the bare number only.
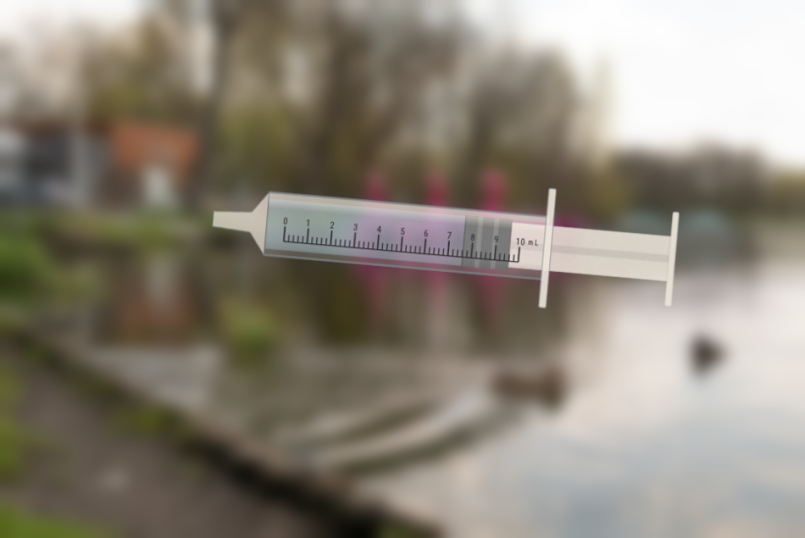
7.6
